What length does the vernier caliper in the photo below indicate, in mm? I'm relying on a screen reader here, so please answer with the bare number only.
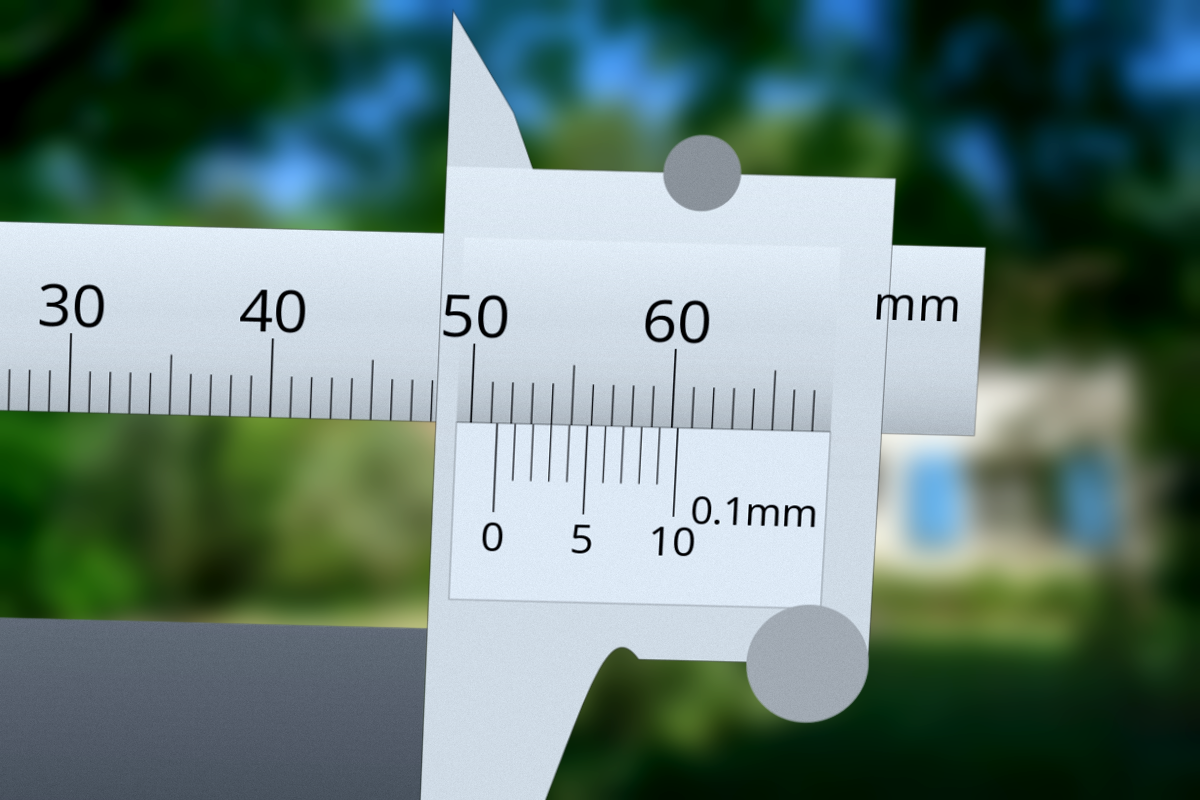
51.3
